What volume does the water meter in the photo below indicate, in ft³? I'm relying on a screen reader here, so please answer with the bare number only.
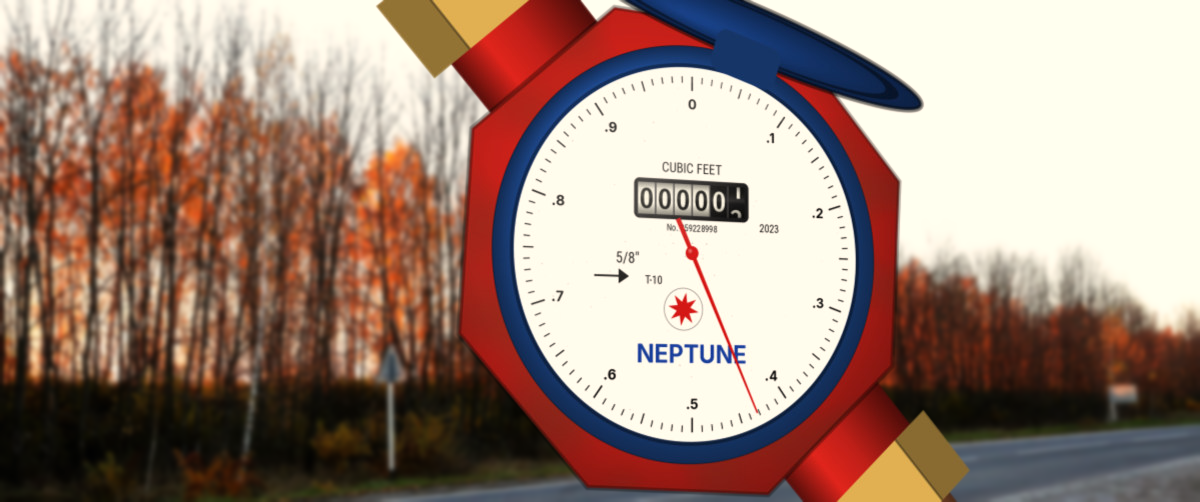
1.43
